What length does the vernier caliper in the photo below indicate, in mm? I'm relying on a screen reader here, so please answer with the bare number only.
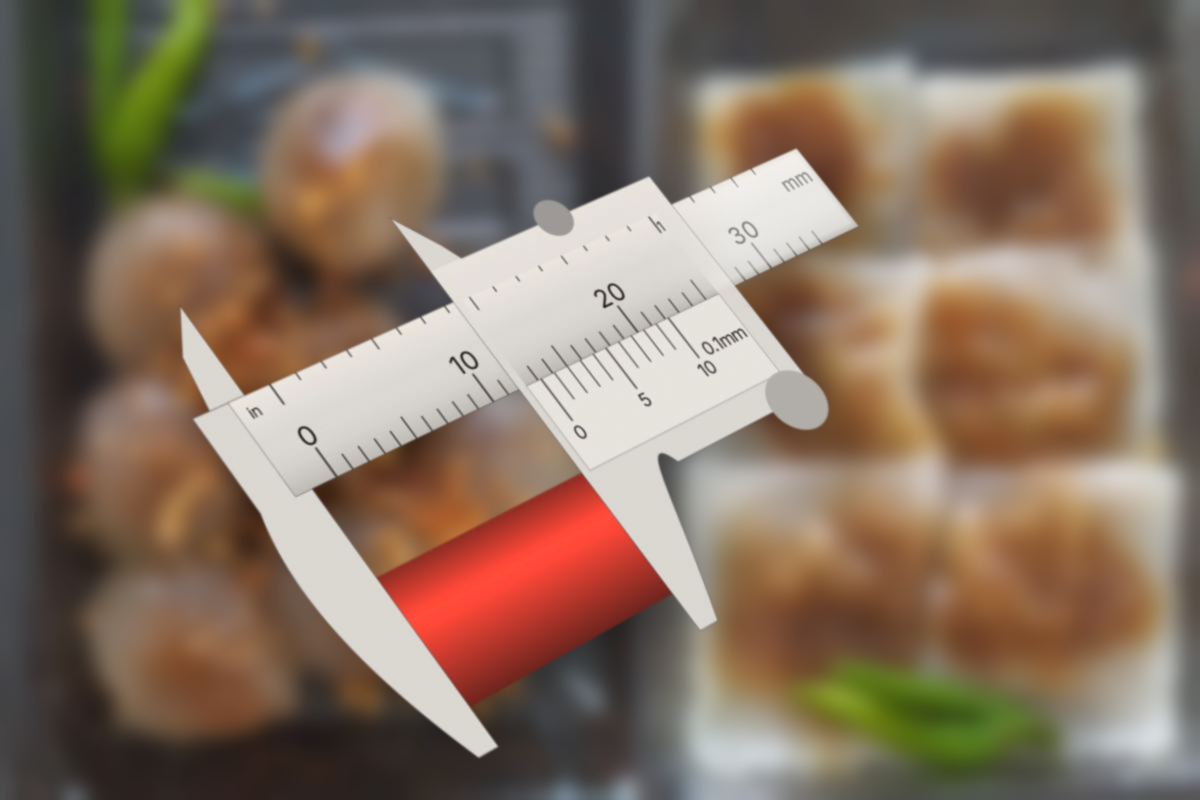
13.2
